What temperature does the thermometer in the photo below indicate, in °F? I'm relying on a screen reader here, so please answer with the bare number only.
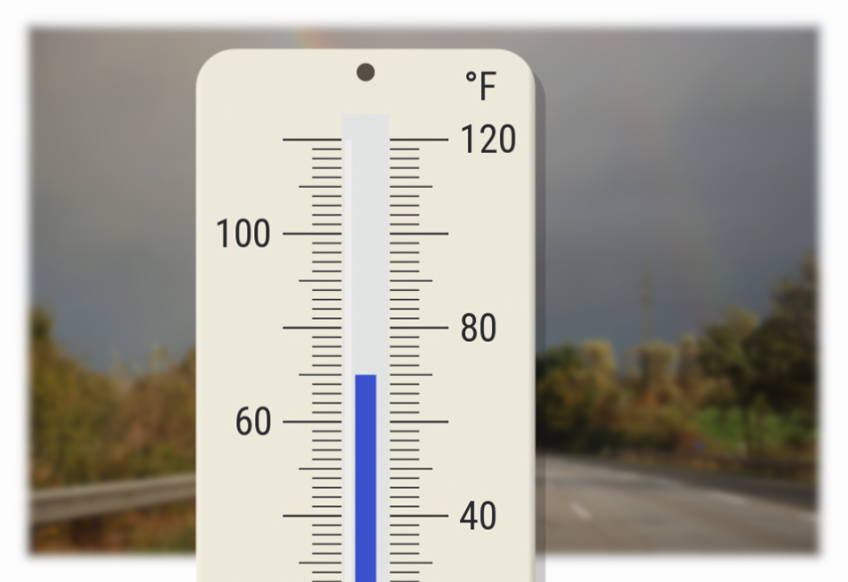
70
